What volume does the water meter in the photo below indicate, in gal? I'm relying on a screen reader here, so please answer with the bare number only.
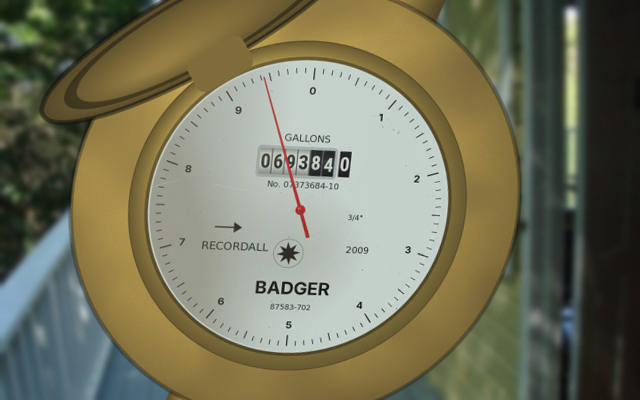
693839.4
